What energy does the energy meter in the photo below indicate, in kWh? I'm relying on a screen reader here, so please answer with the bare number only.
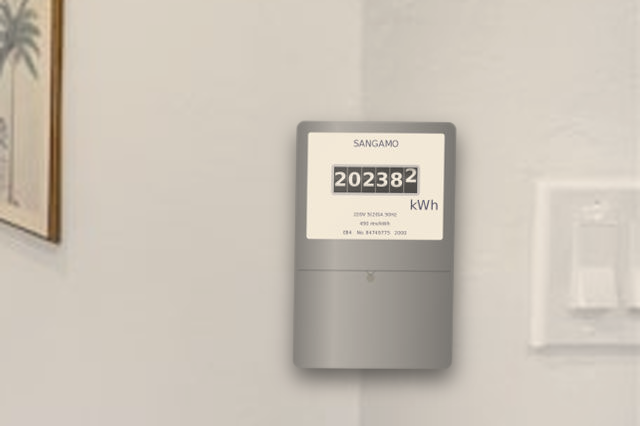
202382
